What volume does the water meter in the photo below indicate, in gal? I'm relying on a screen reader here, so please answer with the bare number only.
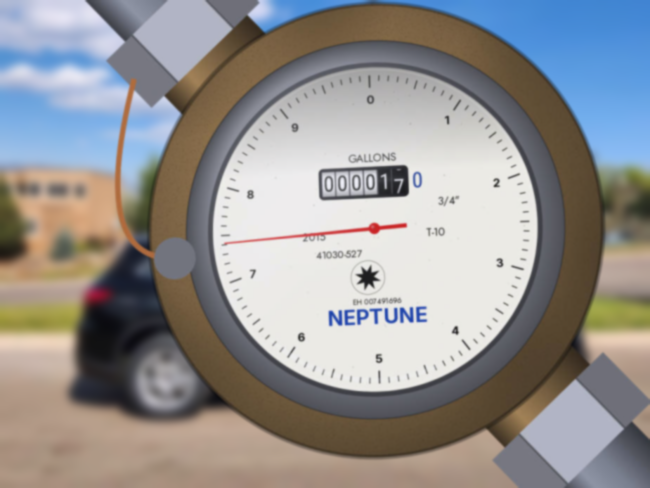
167.4
